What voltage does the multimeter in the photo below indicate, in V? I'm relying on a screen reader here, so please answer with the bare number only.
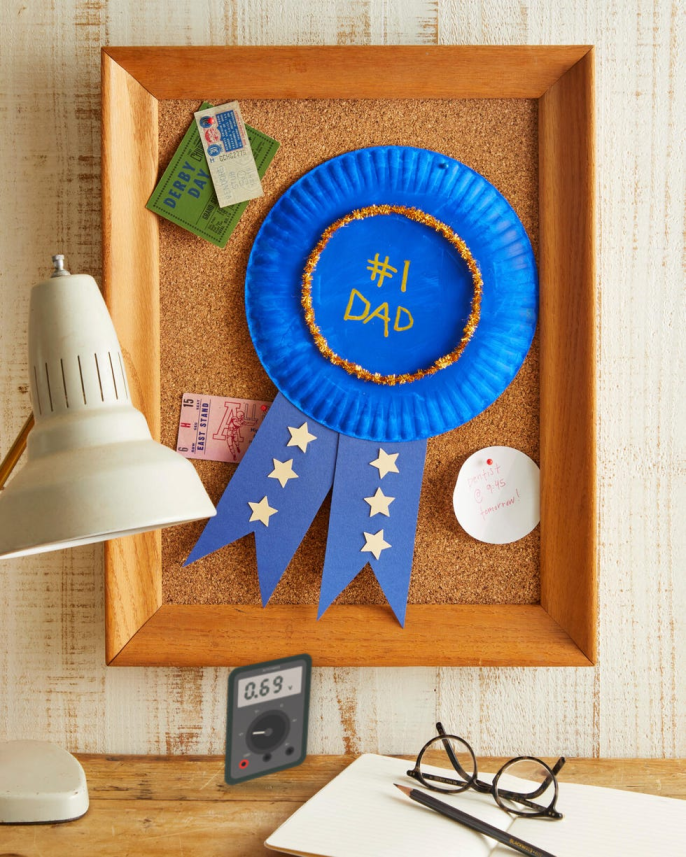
0.69
